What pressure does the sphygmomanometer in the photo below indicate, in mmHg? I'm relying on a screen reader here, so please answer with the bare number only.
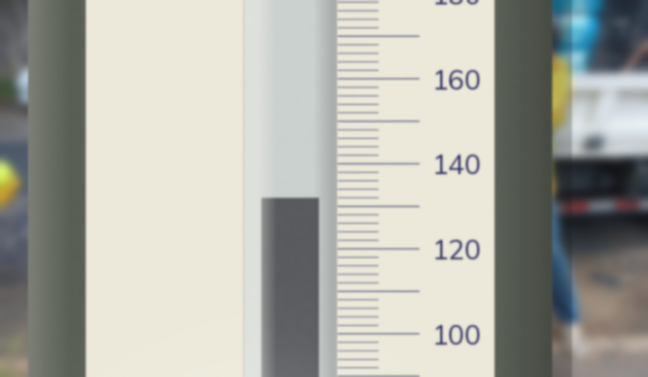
132
